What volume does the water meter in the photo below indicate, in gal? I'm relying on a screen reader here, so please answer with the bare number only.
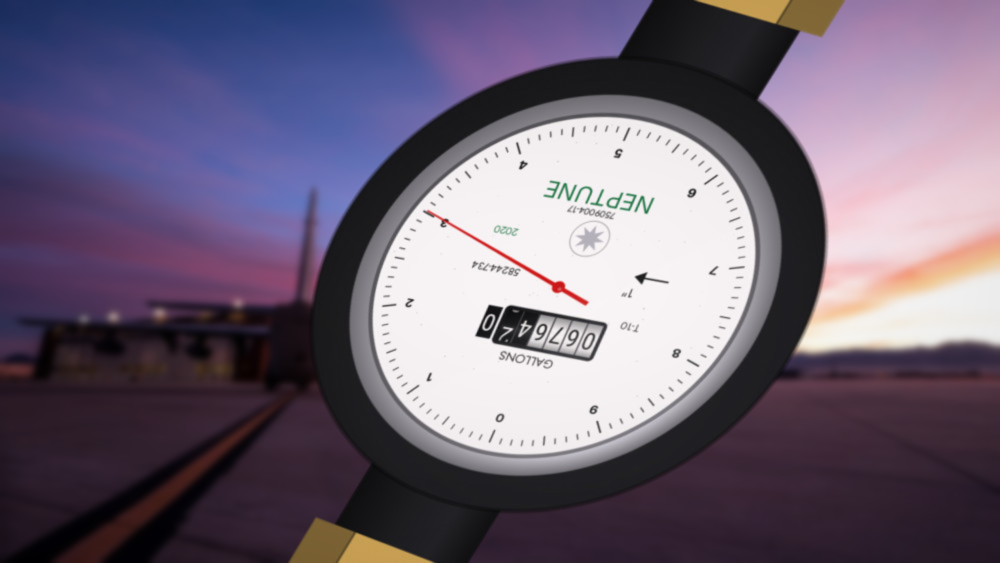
676423.0
